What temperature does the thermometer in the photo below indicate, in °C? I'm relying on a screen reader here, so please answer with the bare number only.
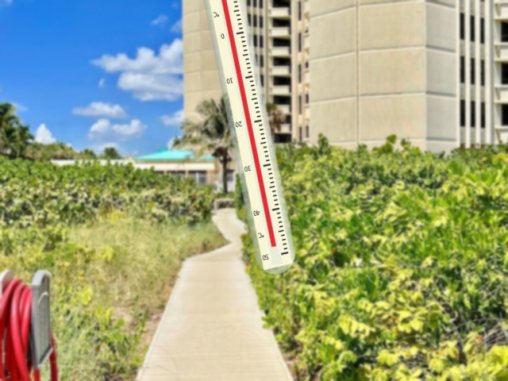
48
